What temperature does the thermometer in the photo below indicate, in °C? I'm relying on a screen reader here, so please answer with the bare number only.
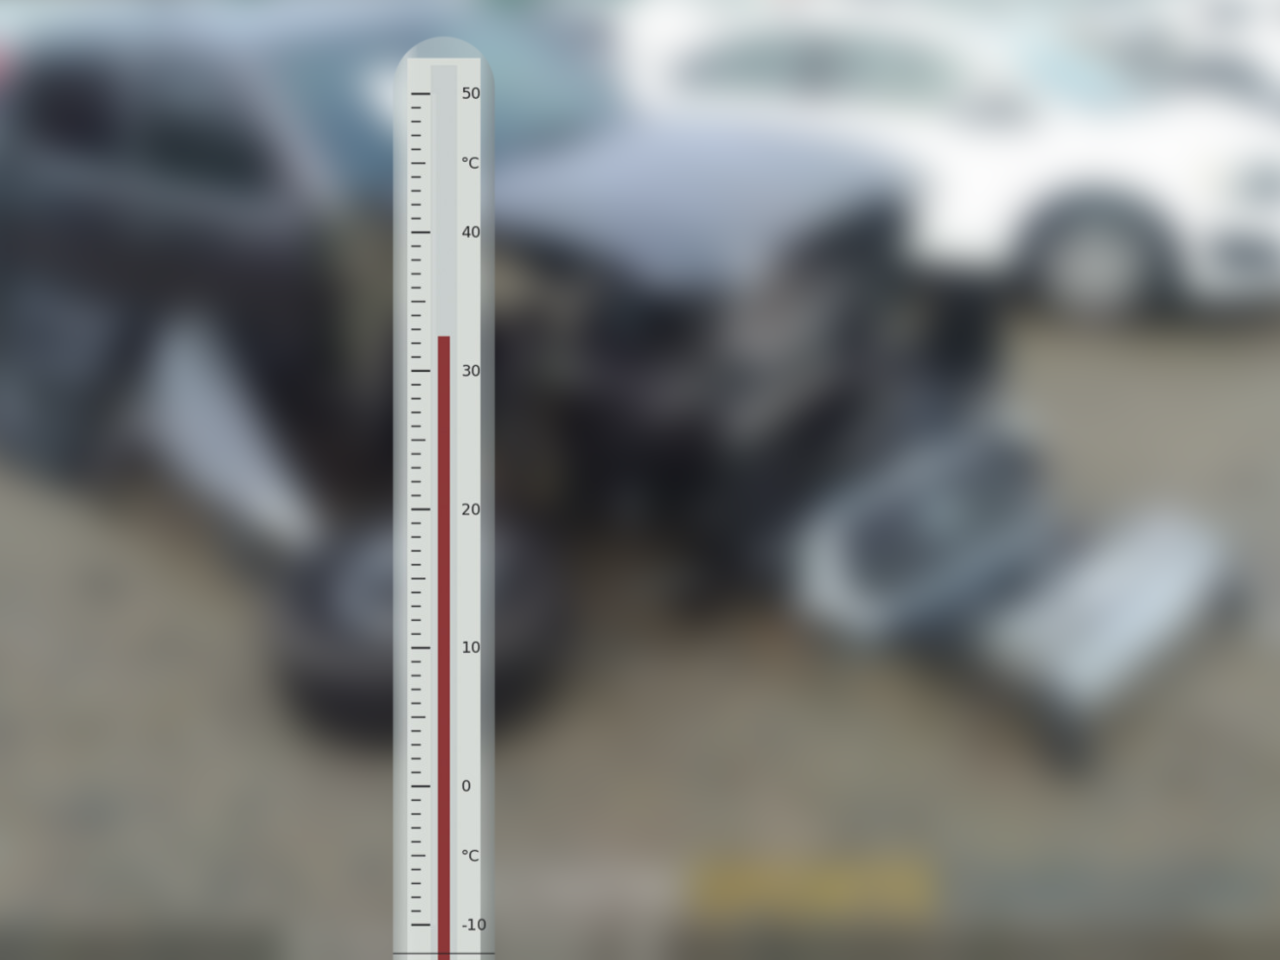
32.5
